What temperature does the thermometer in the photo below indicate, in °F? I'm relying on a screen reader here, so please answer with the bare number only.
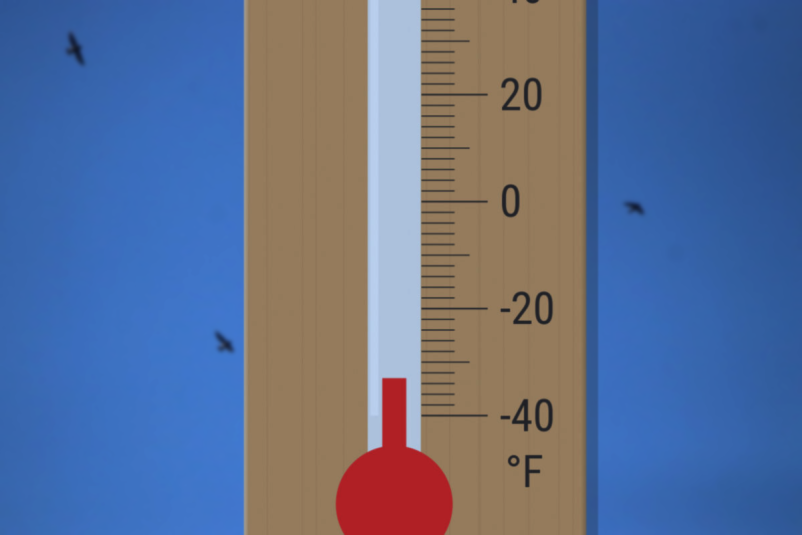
-33
